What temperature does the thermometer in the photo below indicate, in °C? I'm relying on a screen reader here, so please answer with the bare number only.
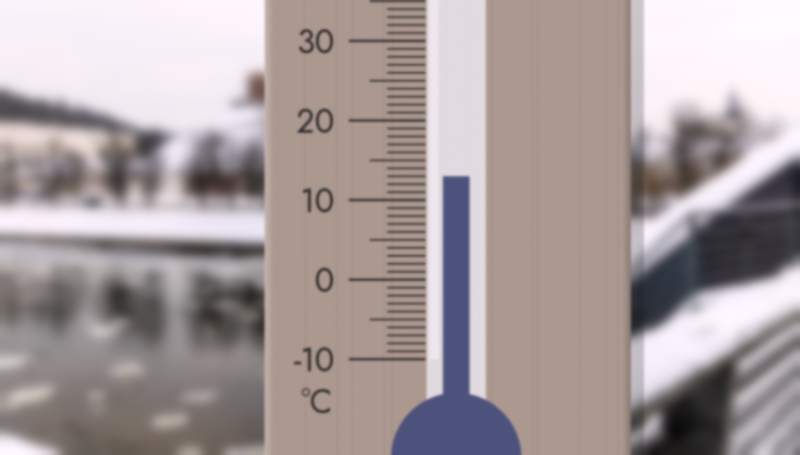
13
